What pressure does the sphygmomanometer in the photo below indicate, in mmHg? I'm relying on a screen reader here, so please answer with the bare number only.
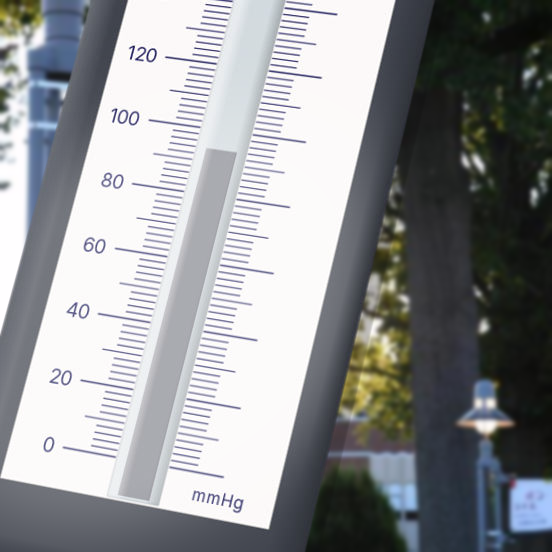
94
